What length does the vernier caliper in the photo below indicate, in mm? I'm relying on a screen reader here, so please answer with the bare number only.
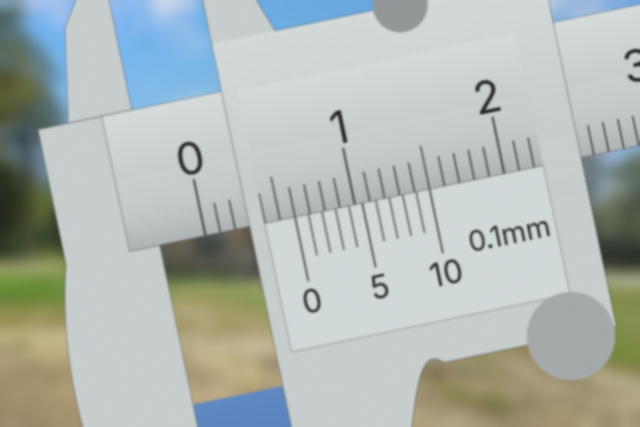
6.0
